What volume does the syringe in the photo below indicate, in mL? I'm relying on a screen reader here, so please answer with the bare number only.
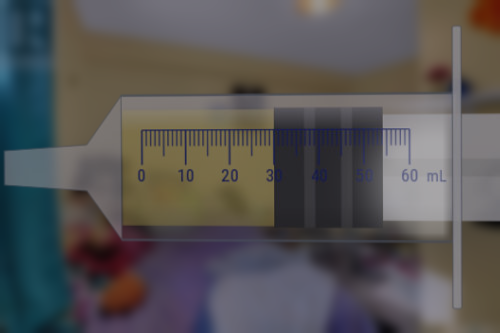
30
